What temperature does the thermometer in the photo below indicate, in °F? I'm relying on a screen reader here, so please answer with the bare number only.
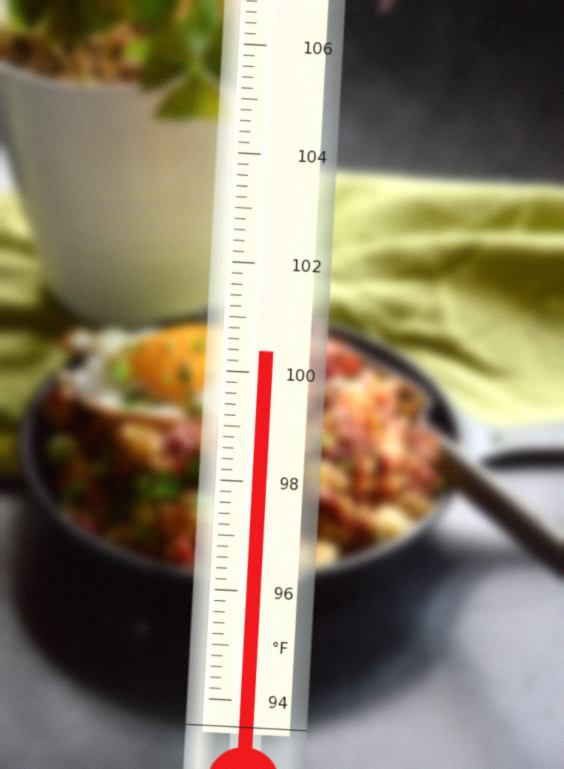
100.4
